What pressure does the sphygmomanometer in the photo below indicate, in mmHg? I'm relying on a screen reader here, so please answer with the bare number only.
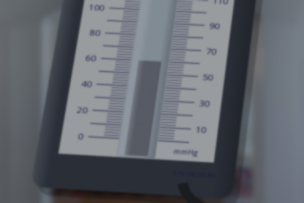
60
